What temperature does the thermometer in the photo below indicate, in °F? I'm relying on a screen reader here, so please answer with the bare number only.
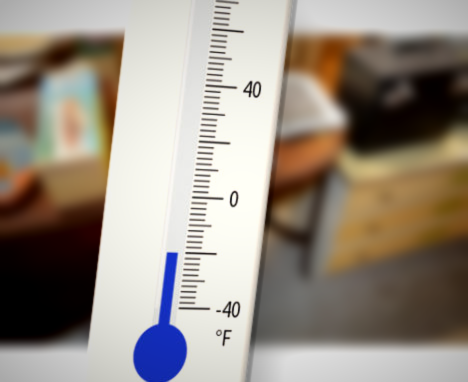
-20
